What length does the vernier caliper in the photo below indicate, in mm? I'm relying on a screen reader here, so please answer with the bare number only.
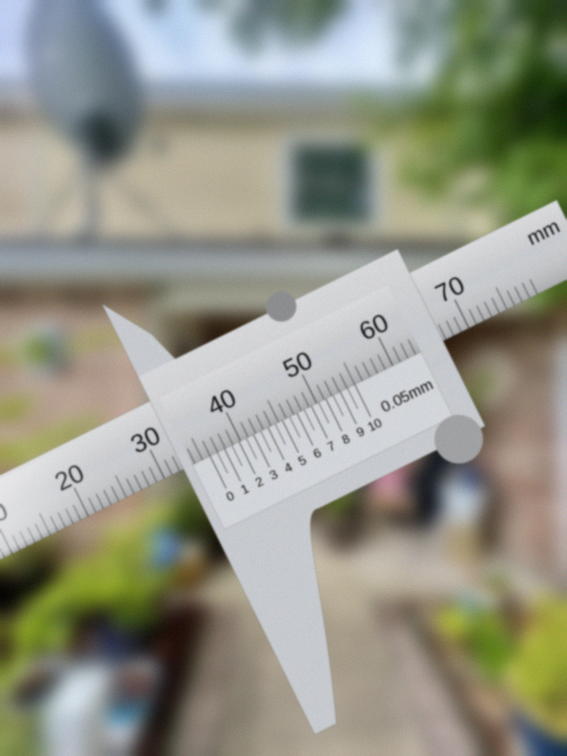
36.0
